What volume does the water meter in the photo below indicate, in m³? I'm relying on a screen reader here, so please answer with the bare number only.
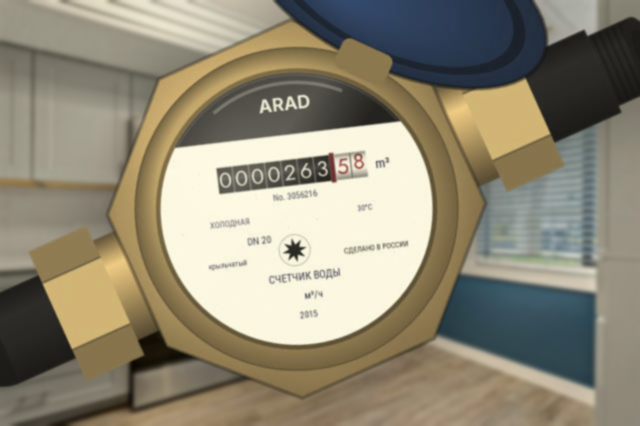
263.58
